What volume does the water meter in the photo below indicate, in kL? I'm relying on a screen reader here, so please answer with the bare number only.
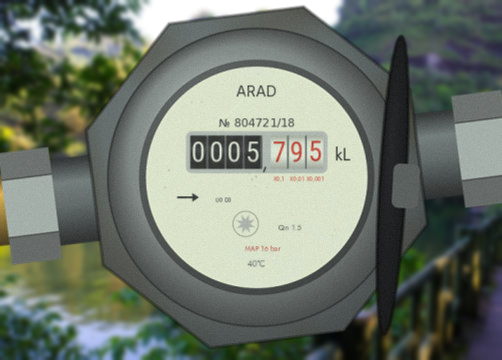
5.795
